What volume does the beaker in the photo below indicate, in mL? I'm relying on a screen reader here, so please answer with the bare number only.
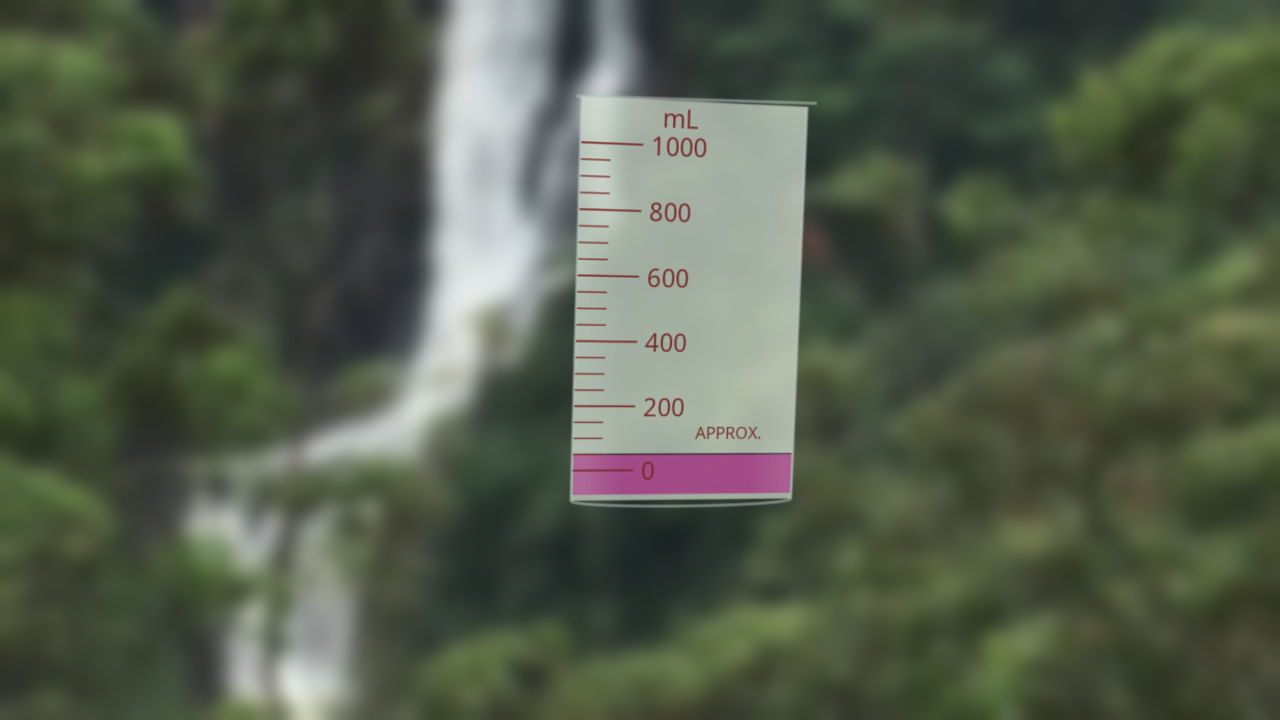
50
